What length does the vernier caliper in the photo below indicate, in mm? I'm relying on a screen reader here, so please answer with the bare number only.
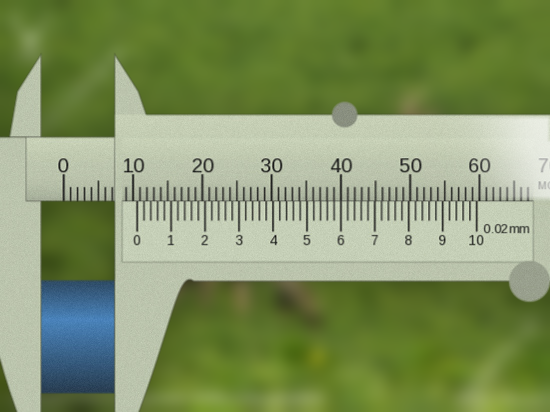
10.6
